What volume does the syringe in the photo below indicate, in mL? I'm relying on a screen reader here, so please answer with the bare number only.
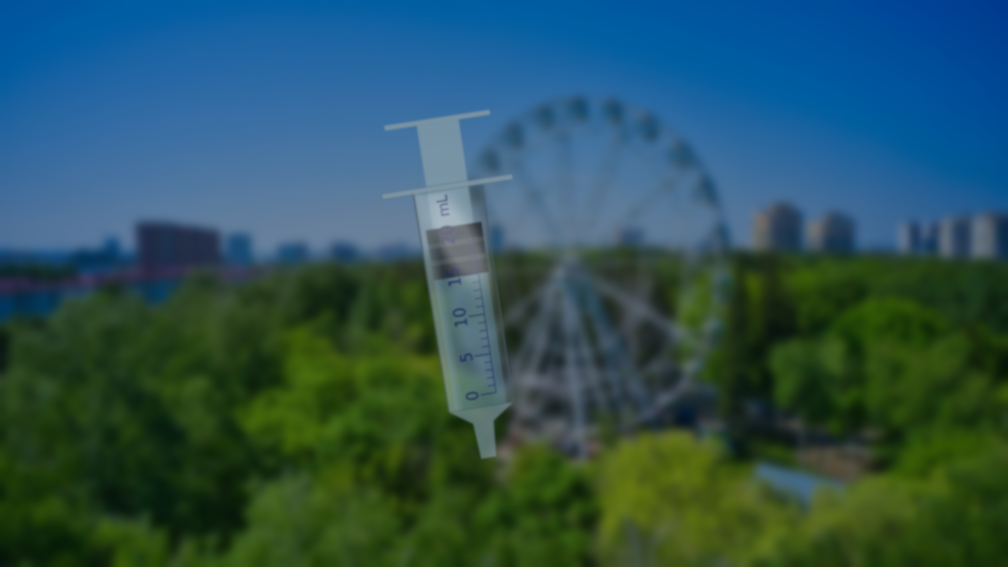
15
